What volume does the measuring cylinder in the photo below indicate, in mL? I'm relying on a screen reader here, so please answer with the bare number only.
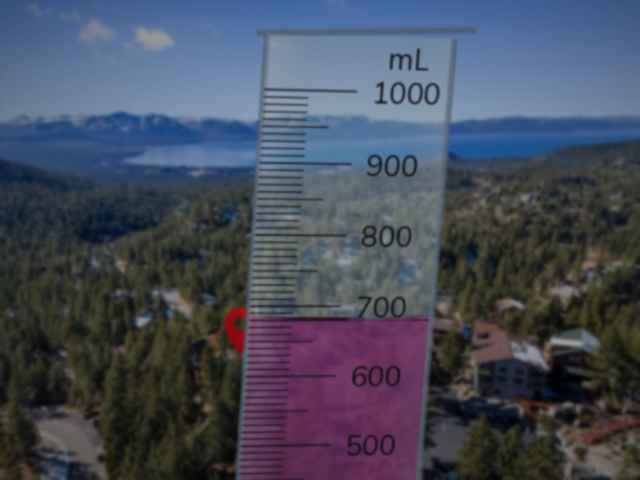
680
